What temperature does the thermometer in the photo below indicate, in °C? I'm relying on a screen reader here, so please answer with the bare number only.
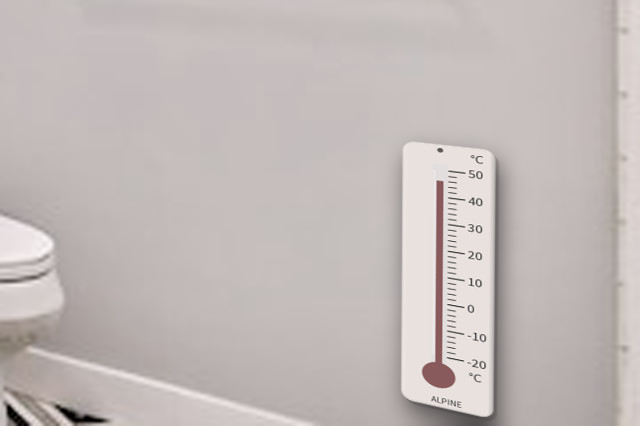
46
